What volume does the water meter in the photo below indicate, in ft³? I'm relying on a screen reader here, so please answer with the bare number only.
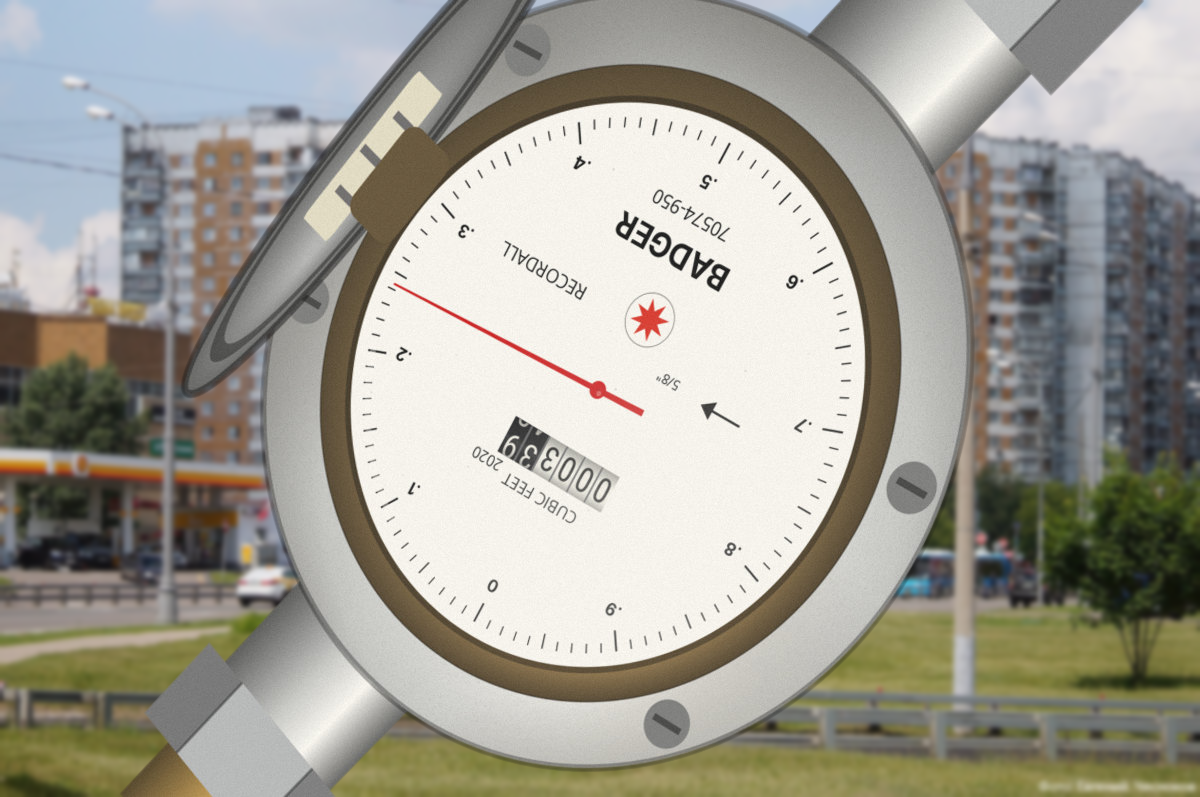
339.24
